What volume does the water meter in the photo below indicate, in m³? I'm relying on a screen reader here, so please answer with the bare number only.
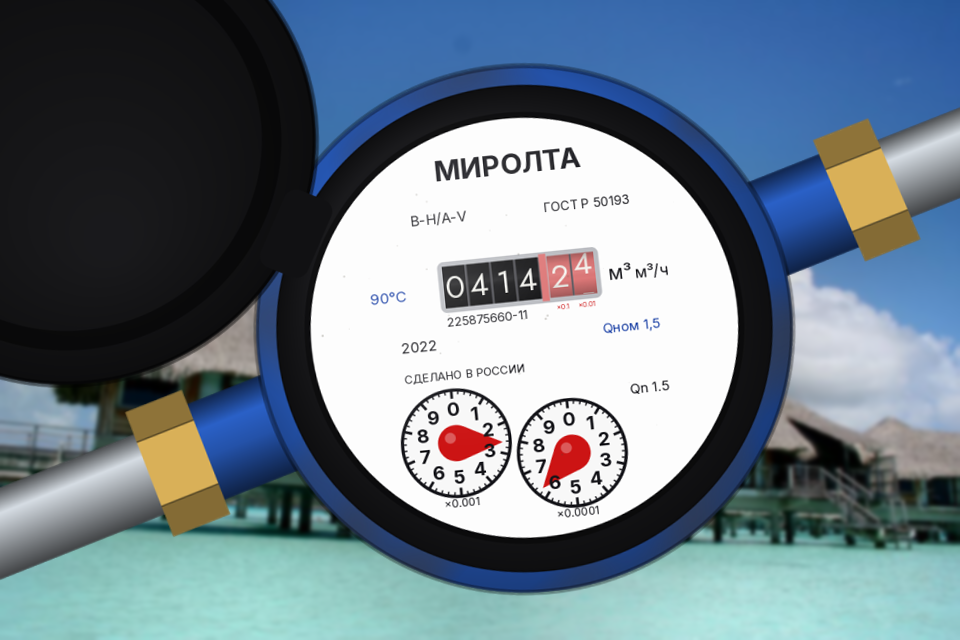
414.2426
